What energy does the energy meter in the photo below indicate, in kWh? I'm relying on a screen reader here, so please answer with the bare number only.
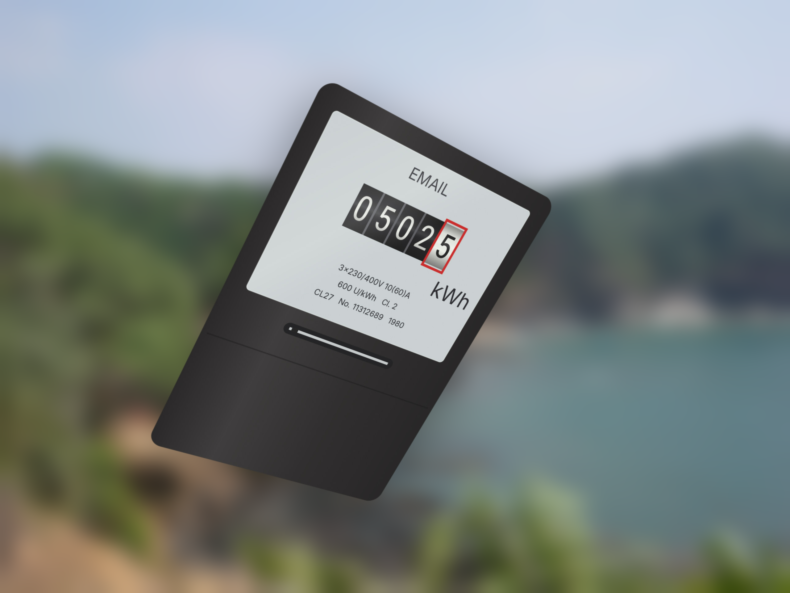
502.5
